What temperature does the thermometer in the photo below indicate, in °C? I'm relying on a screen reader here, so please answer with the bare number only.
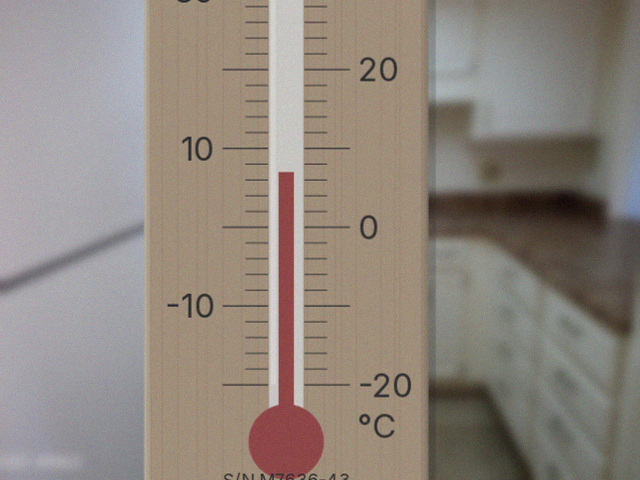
7
